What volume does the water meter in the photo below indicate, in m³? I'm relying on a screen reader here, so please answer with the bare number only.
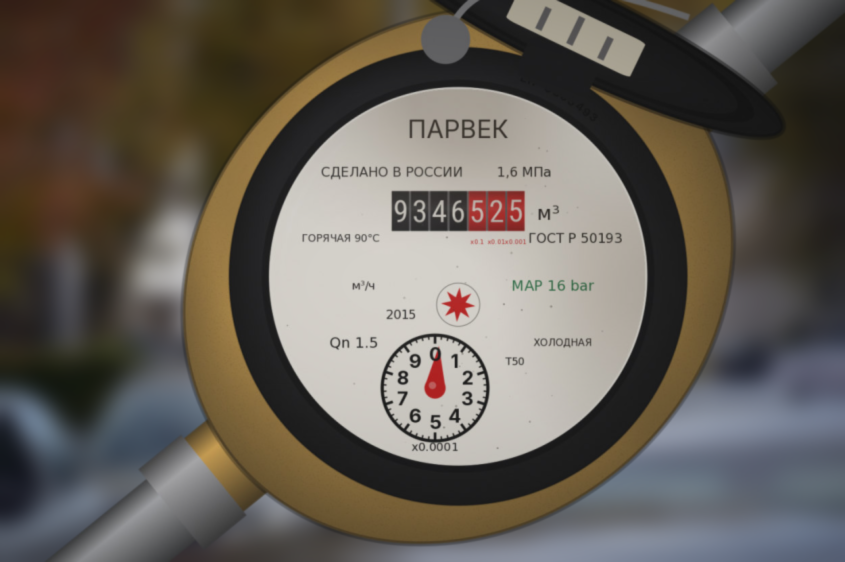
9346.5250
